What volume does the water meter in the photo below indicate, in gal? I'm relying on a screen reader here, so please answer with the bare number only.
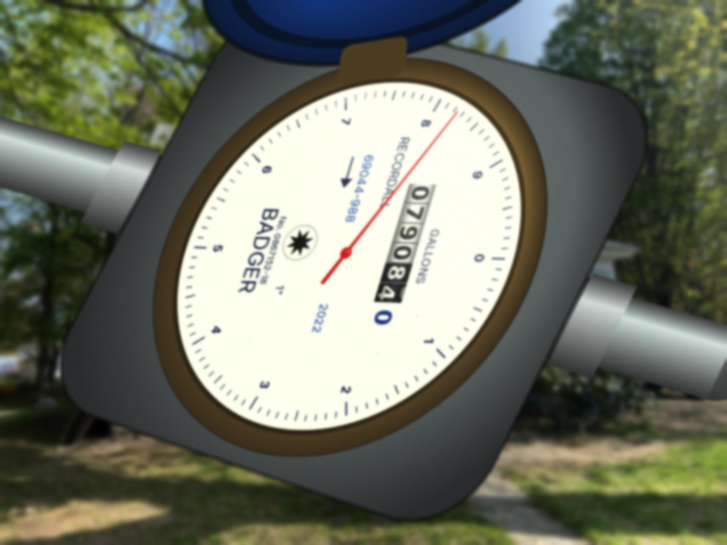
790838.2
